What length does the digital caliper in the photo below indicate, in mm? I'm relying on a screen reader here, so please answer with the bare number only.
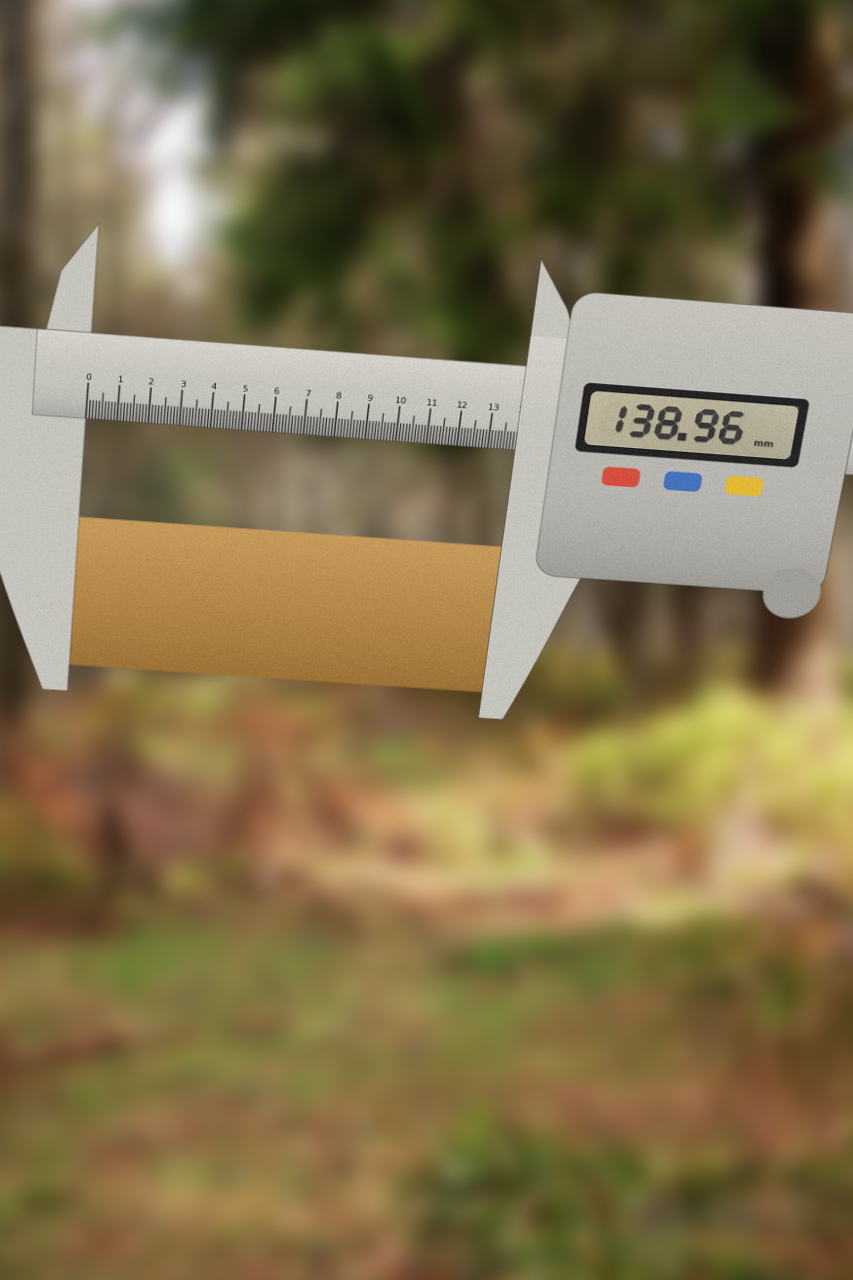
138.96
